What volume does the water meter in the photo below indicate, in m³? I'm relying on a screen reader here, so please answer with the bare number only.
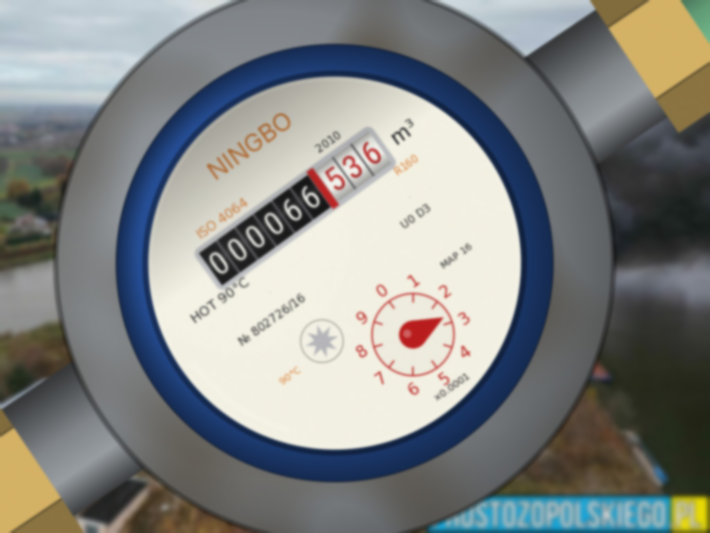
66.5362
